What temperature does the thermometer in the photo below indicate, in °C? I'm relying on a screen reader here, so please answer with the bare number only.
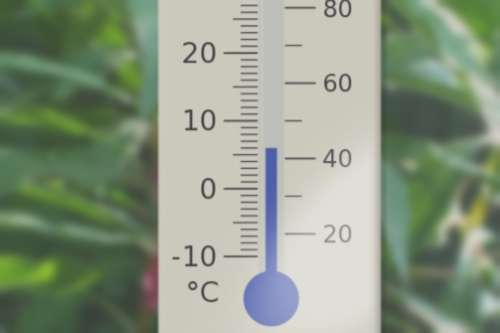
6
